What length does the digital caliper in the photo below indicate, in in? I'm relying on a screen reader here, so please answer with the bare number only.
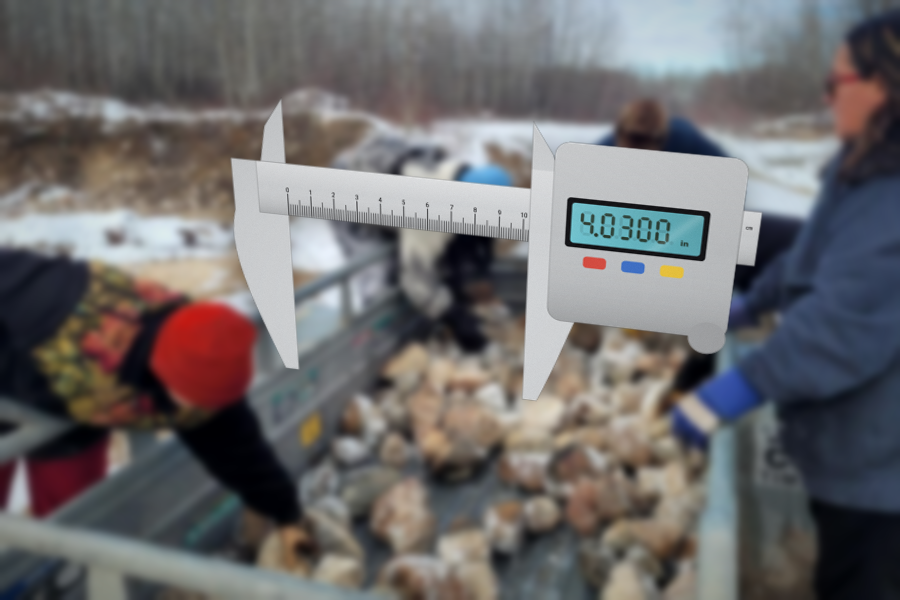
4.0300
